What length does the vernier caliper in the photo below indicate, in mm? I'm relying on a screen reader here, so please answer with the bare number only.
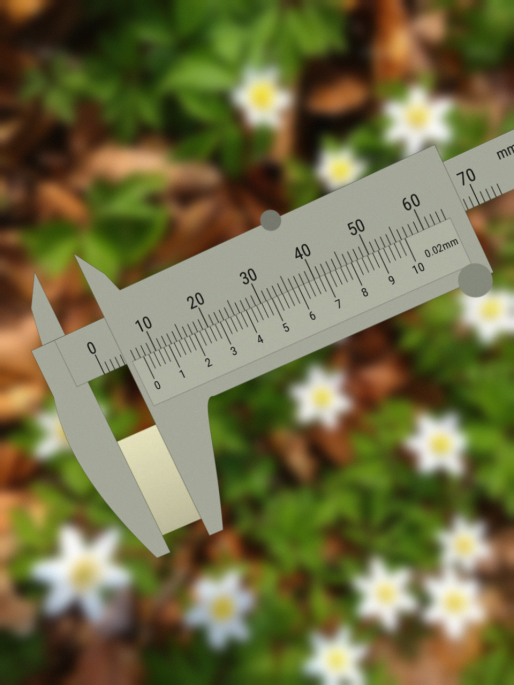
7.6
